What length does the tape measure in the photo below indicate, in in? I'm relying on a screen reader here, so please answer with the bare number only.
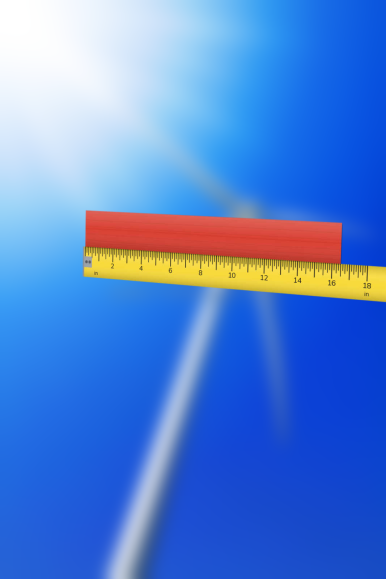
16.5
